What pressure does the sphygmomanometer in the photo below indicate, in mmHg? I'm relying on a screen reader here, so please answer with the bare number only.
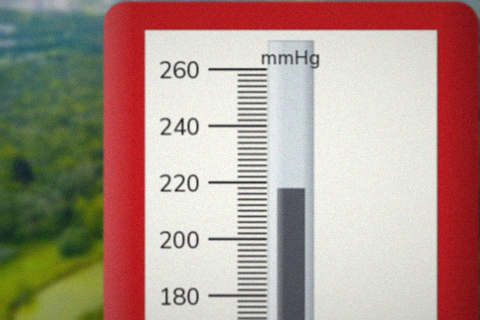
218
